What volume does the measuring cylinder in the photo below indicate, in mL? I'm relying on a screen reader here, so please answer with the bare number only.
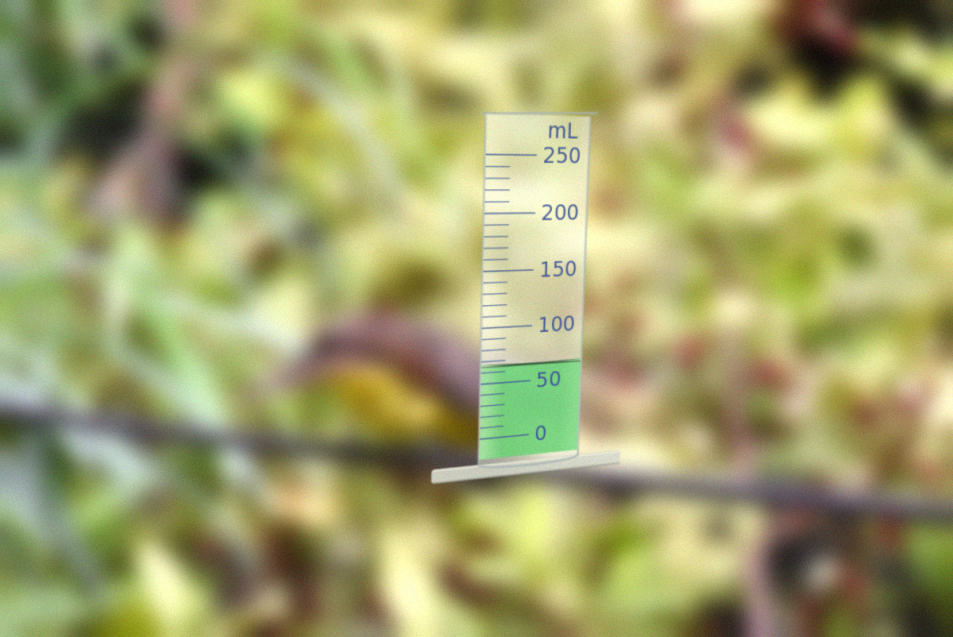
65
